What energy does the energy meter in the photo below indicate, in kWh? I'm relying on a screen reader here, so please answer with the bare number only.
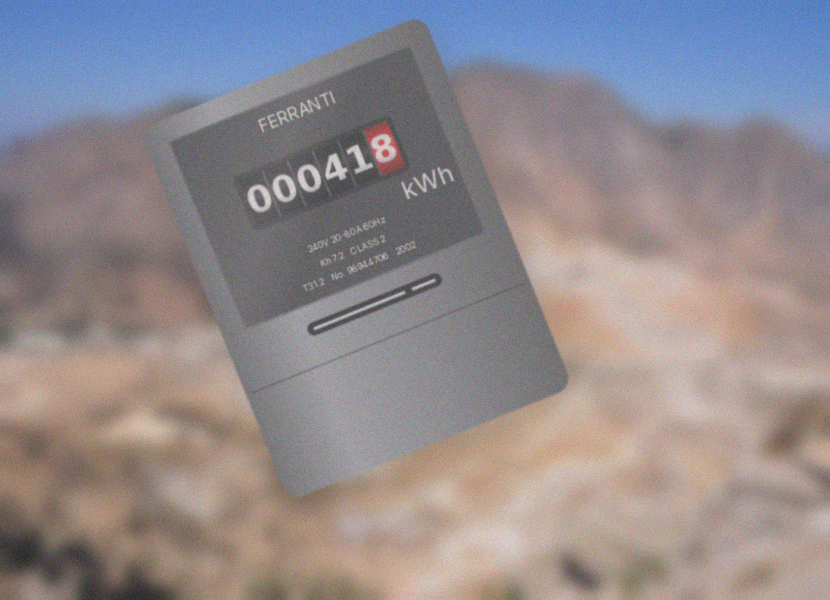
41.8
